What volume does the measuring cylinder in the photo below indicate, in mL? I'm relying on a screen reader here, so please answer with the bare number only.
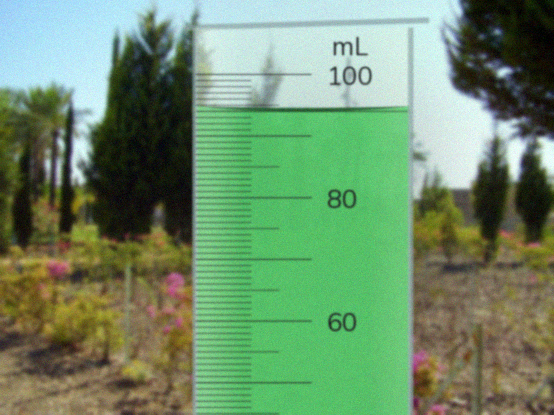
94
